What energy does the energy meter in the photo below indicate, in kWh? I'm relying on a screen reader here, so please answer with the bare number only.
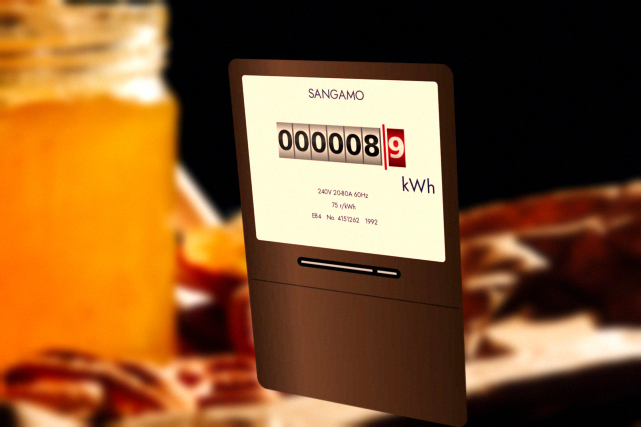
8.9
